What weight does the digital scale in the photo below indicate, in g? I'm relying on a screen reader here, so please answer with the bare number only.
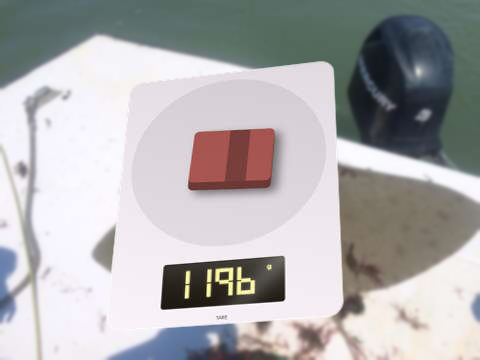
1196
